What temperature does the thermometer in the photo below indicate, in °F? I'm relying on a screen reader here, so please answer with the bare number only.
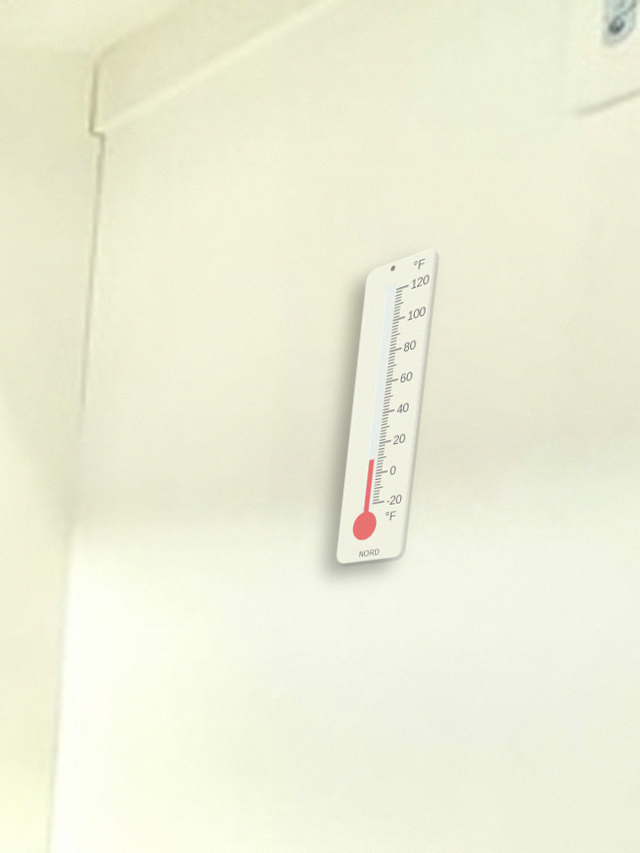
10
